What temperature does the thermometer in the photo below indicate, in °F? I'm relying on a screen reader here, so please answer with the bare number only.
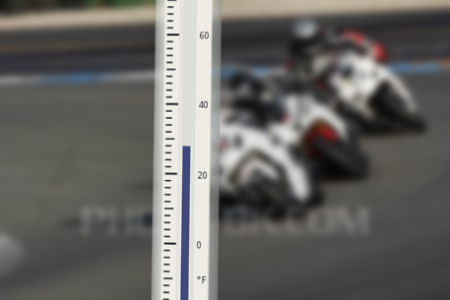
28
